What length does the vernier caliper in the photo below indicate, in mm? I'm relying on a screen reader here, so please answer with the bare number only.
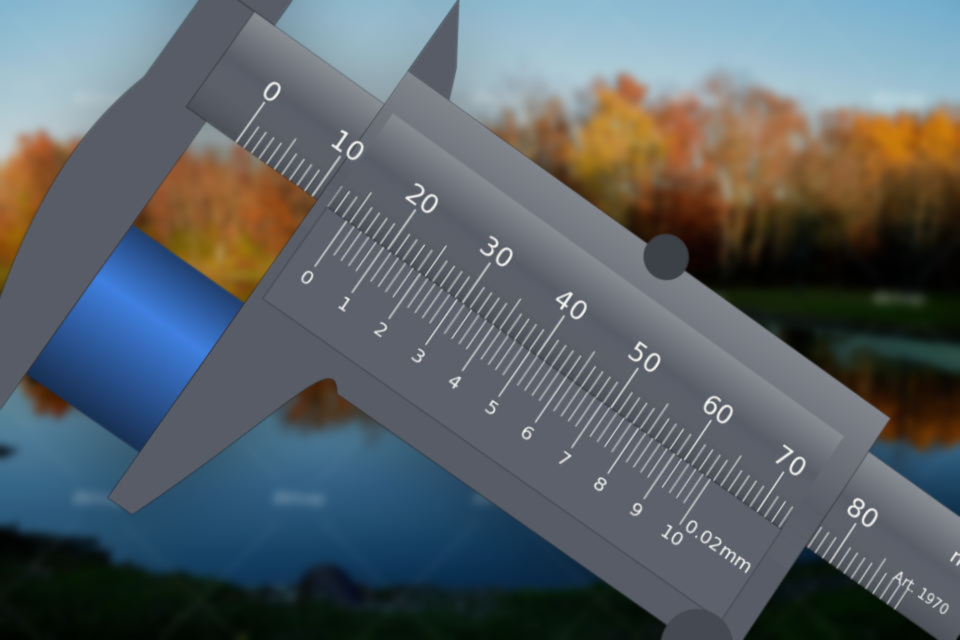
14.6
